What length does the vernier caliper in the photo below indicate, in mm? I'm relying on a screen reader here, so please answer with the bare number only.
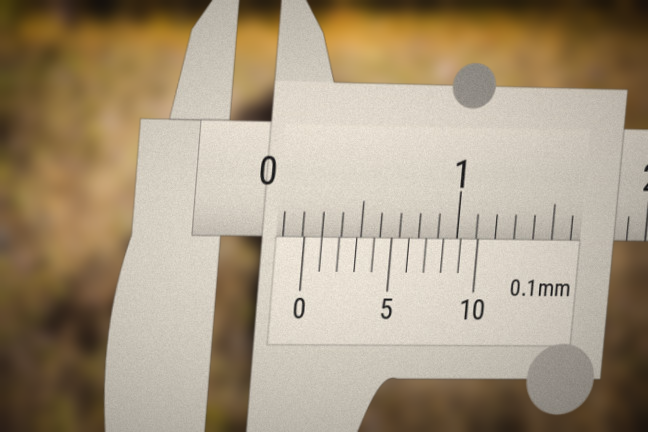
2.1
